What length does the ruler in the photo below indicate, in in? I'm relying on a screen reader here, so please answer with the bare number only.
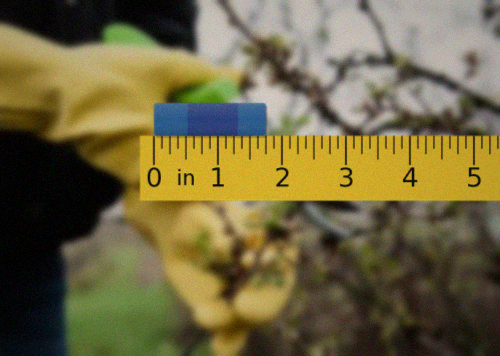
1.75
